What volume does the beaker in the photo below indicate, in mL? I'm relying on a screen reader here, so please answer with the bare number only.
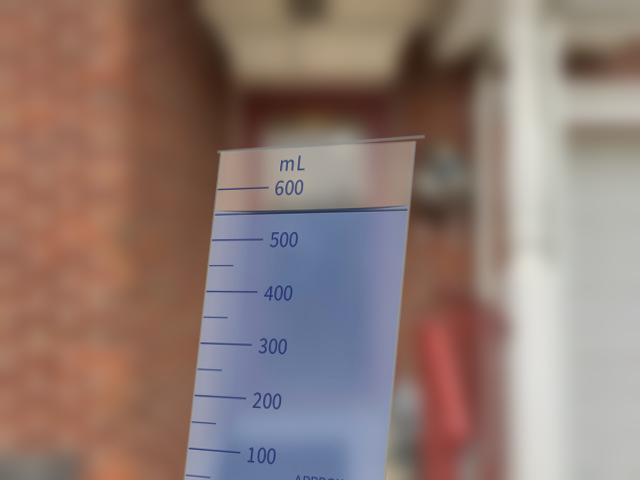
550
